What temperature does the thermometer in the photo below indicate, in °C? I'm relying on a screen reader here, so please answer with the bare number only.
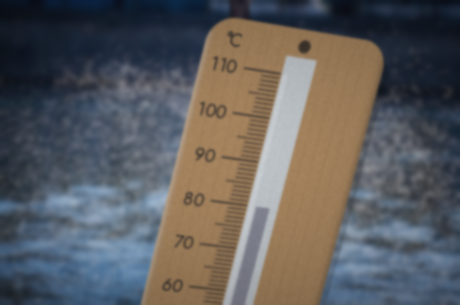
80
